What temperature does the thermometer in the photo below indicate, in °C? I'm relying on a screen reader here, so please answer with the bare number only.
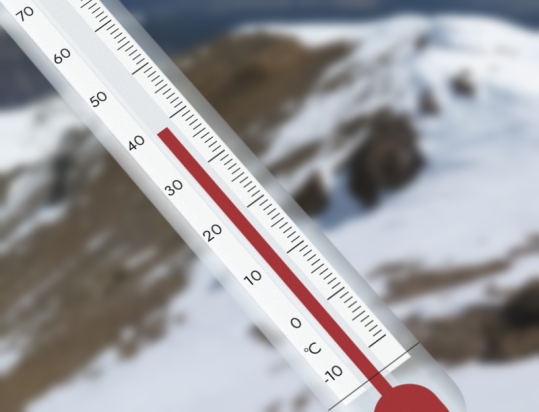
39
